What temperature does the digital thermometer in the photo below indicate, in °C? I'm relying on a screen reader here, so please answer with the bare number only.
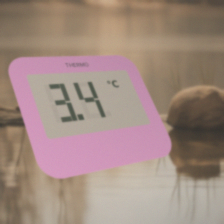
3.4
